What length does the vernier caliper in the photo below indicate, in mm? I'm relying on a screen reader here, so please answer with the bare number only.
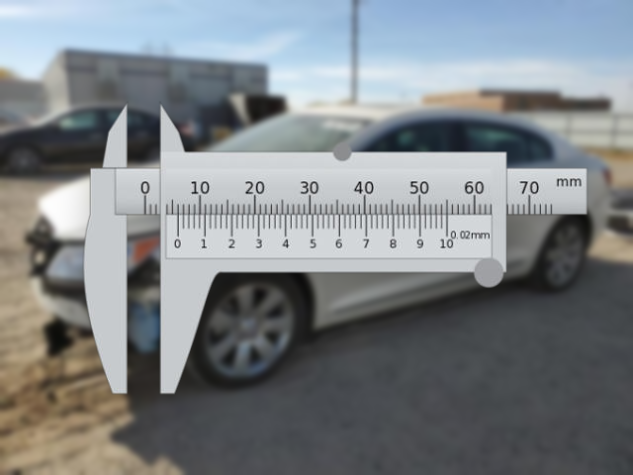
6.0
